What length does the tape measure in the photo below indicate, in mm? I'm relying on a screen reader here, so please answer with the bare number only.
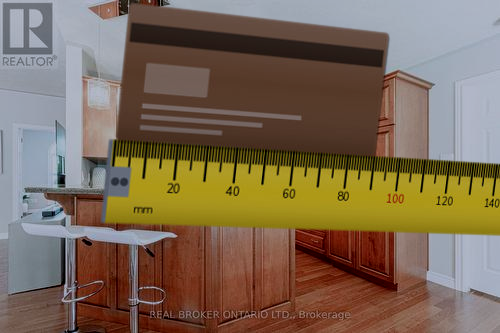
90
